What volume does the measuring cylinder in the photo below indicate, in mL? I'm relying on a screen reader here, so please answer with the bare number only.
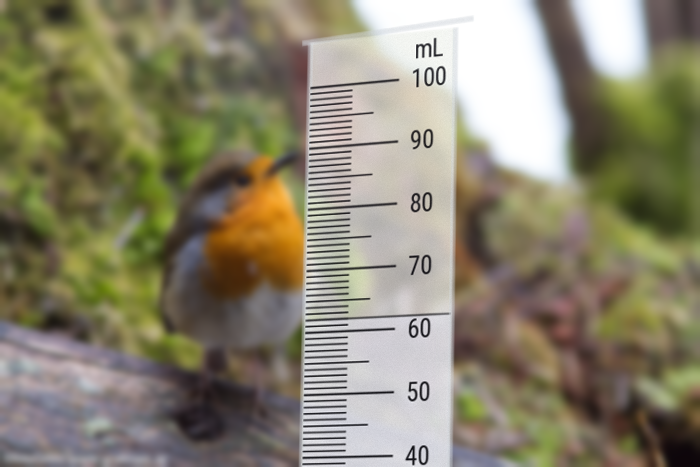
62
